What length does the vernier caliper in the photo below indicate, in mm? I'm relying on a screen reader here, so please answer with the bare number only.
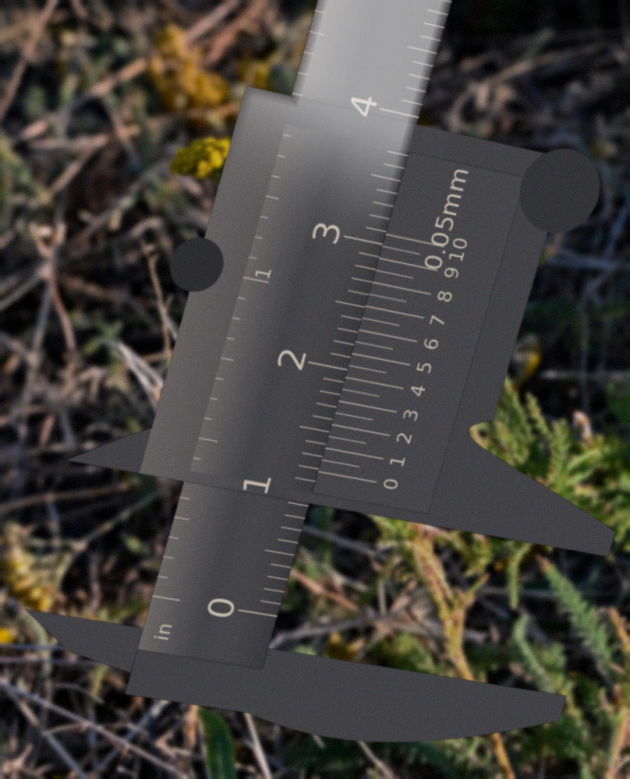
11.8
